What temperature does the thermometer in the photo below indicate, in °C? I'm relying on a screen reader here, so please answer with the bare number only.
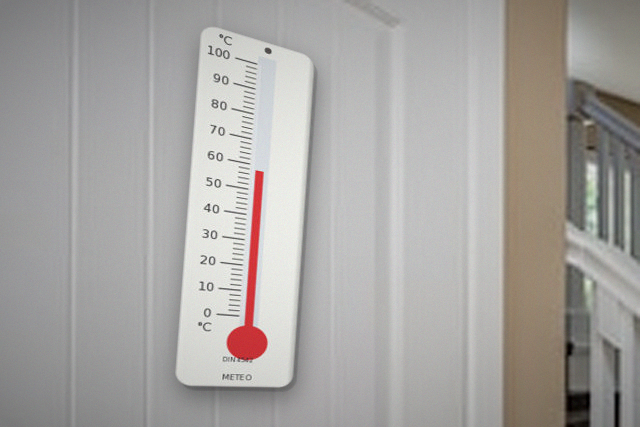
58
